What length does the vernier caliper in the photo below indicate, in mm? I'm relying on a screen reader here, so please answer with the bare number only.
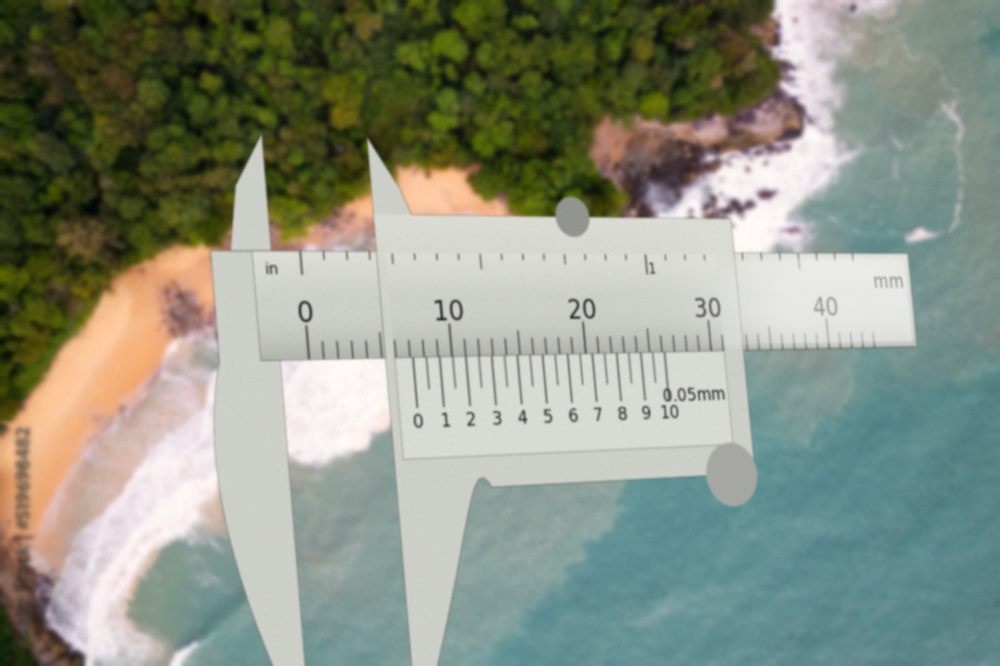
7.2
